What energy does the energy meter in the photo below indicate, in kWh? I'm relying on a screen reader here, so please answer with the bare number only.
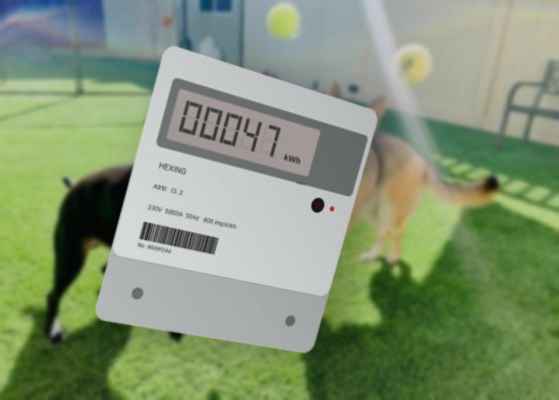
47
